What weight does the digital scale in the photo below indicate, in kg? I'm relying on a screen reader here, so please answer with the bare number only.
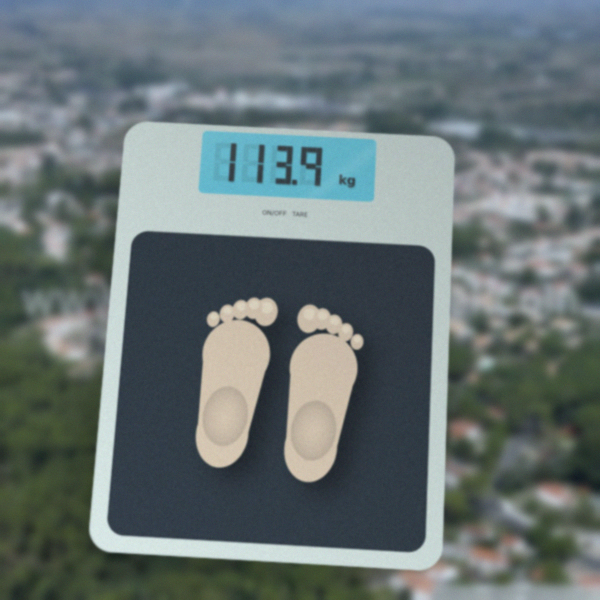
113.9
